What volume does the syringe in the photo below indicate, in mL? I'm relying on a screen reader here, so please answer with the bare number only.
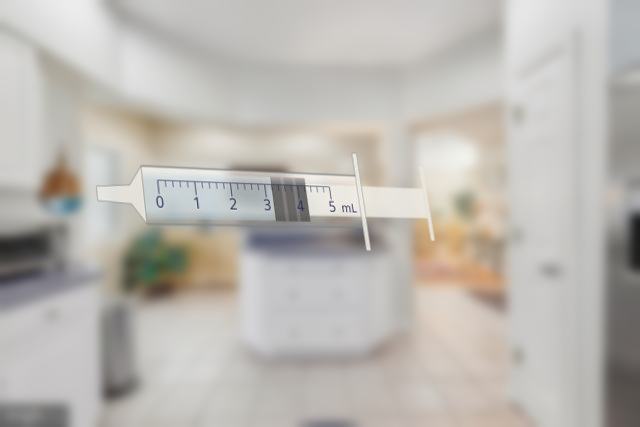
3.2
